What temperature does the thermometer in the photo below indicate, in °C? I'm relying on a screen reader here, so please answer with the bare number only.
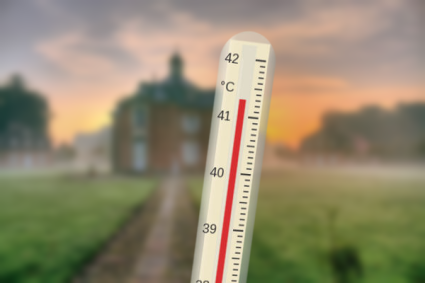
41.3
